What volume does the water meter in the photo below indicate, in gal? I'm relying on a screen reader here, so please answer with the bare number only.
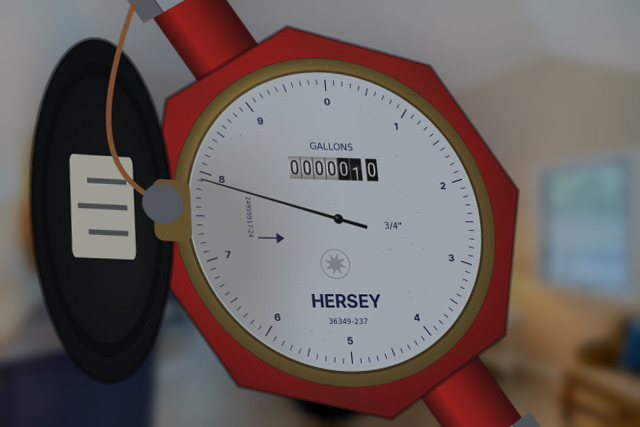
7.9
